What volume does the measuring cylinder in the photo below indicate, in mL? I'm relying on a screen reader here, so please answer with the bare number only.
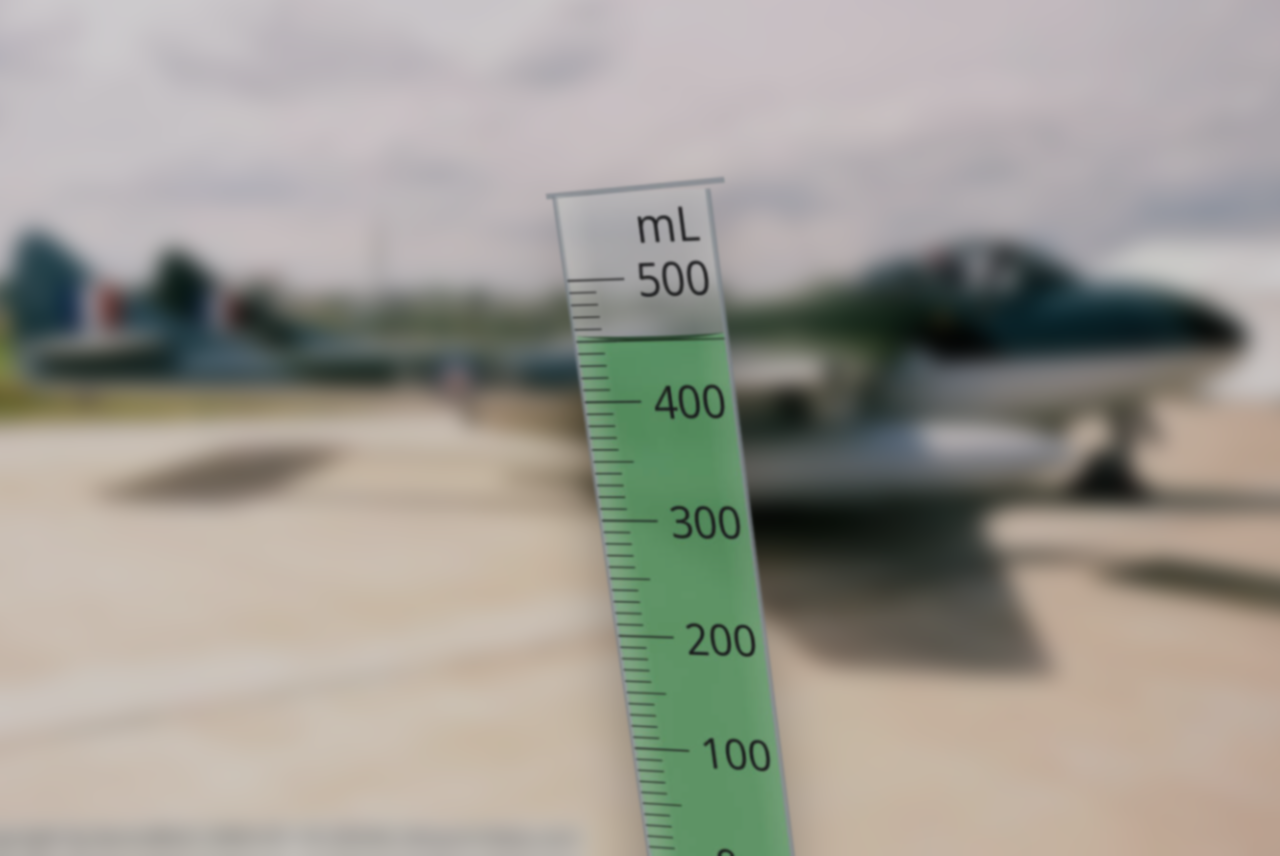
450
